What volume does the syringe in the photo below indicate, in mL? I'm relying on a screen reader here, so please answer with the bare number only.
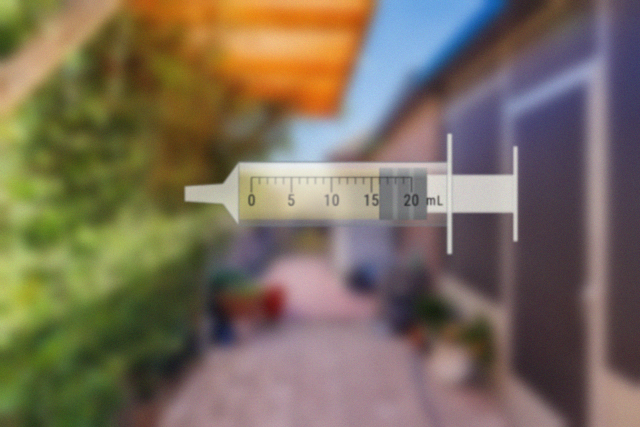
16
